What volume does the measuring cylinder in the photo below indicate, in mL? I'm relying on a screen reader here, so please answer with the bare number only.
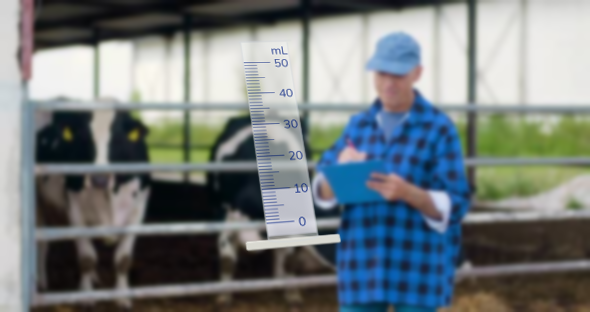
10
